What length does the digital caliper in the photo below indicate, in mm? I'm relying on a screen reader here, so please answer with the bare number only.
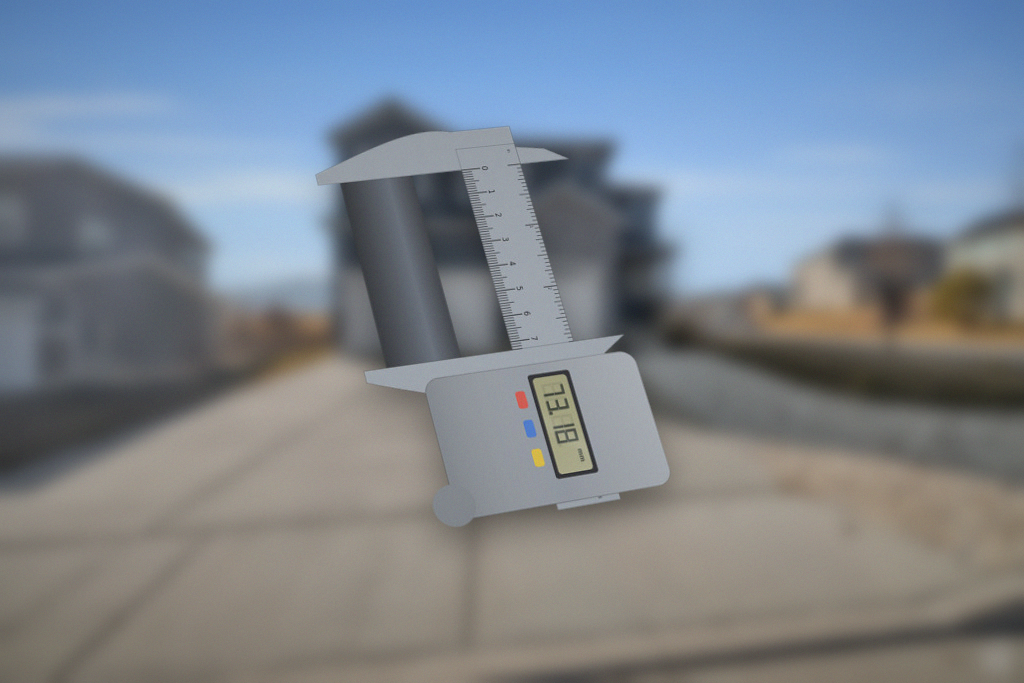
73.18
